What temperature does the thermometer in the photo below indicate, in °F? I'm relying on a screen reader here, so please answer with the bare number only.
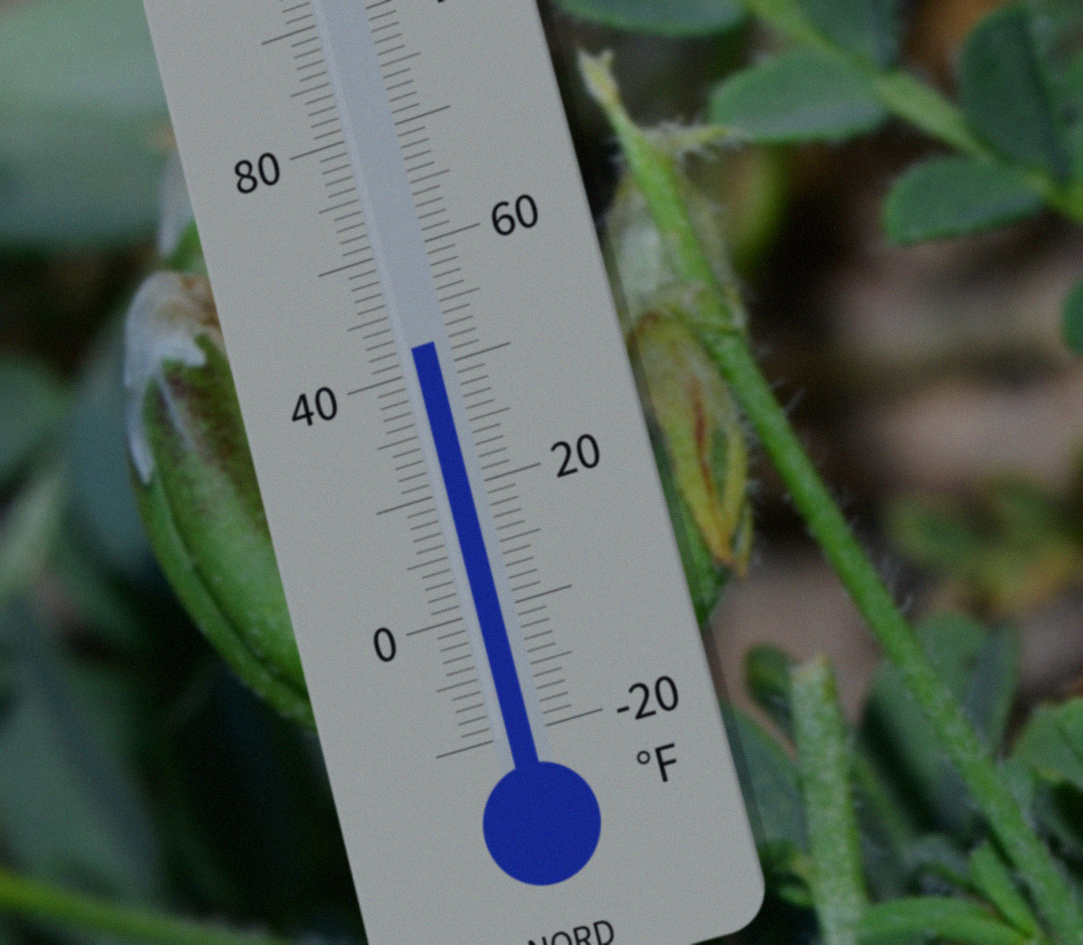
44
